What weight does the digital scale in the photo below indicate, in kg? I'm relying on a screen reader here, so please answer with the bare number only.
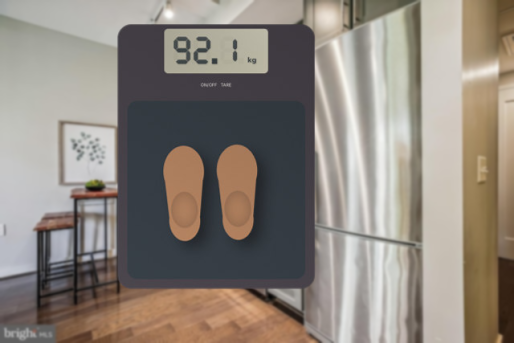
92.1
